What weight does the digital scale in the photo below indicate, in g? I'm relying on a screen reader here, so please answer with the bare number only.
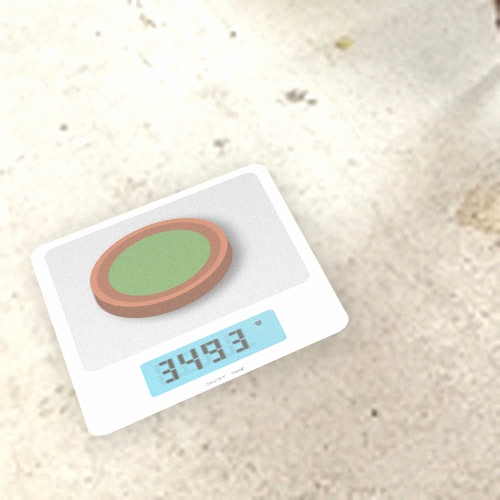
3493
